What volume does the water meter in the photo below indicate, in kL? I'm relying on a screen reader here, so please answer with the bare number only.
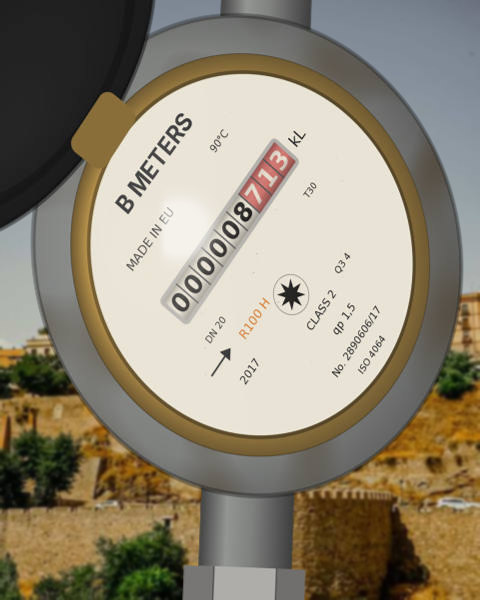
8.713
